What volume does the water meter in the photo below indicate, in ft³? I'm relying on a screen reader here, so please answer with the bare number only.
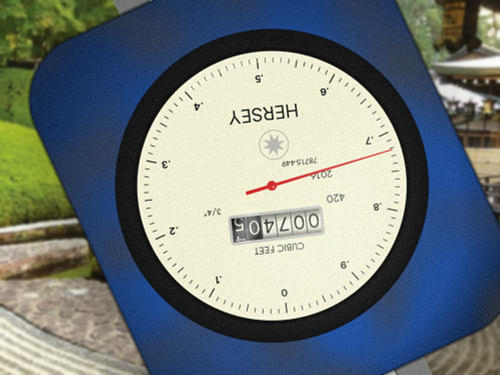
7404.72
